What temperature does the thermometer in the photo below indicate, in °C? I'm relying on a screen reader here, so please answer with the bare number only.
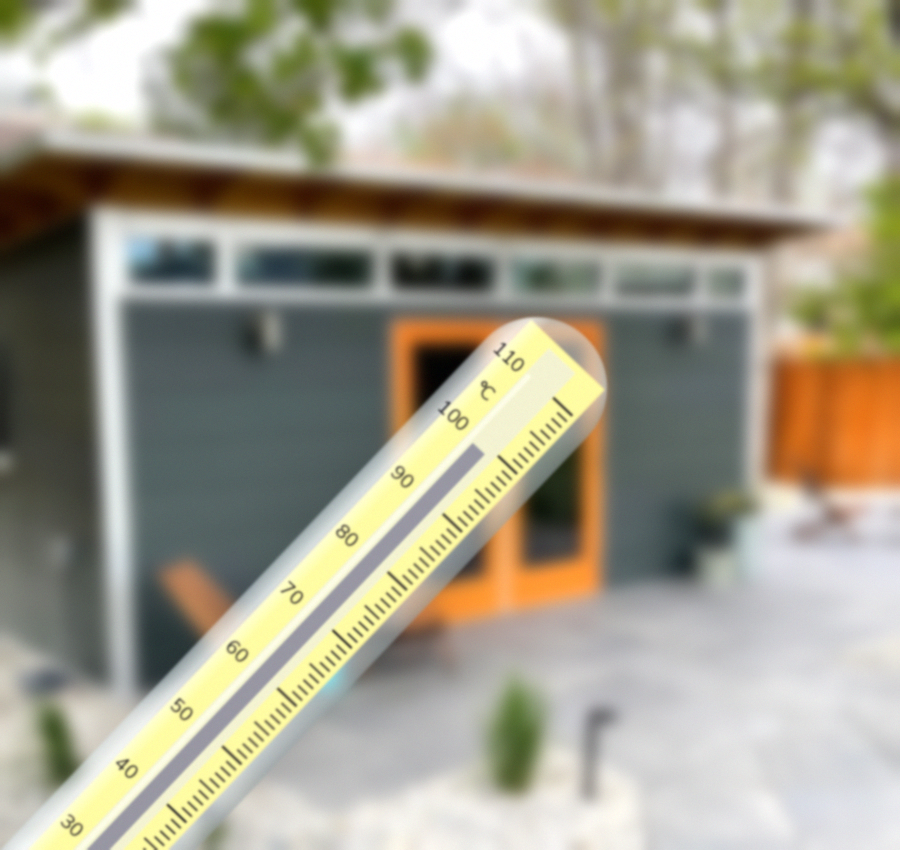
99
